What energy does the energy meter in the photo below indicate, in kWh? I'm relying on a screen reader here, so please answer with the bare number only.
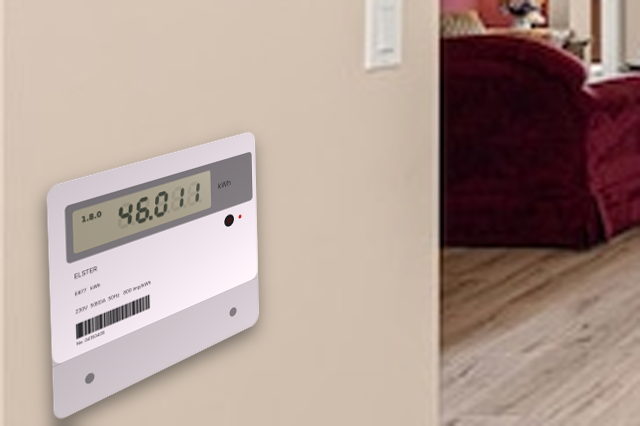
46.011
